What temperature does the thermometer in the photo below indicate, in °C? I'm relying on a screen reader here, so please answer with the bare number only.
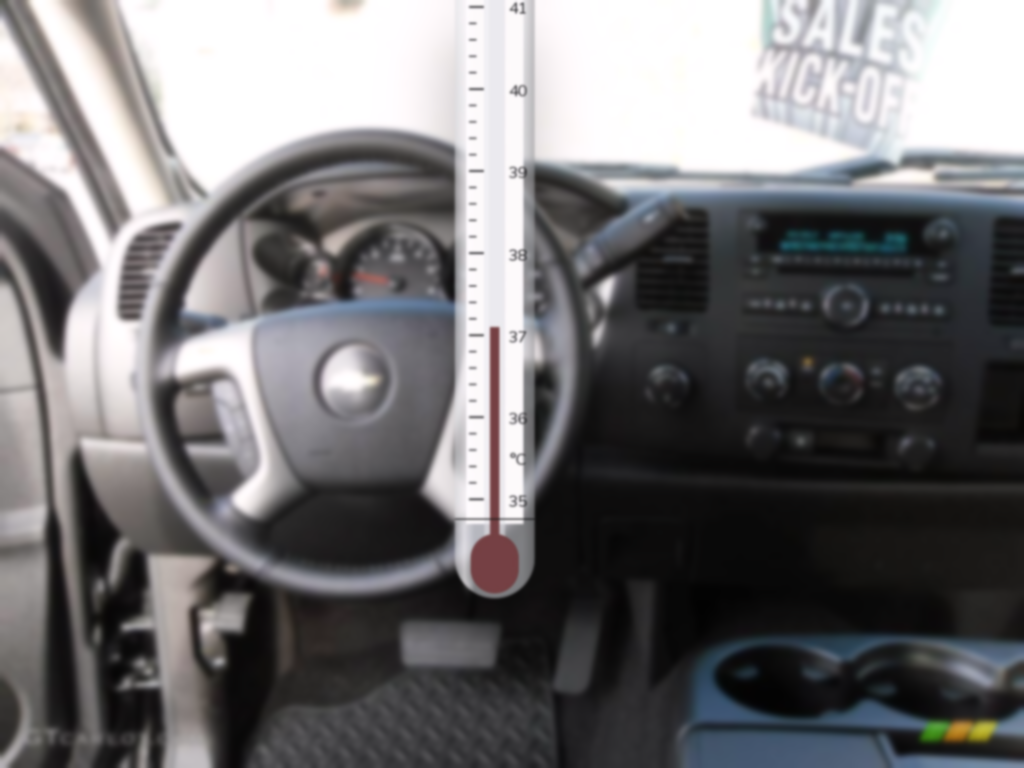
37.1
